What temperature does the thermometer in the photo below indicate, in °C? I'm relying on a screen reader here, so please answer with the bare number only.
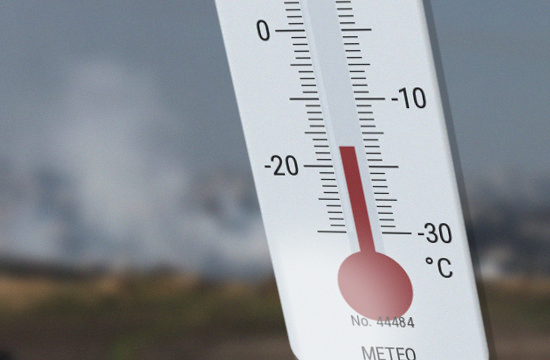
-17
